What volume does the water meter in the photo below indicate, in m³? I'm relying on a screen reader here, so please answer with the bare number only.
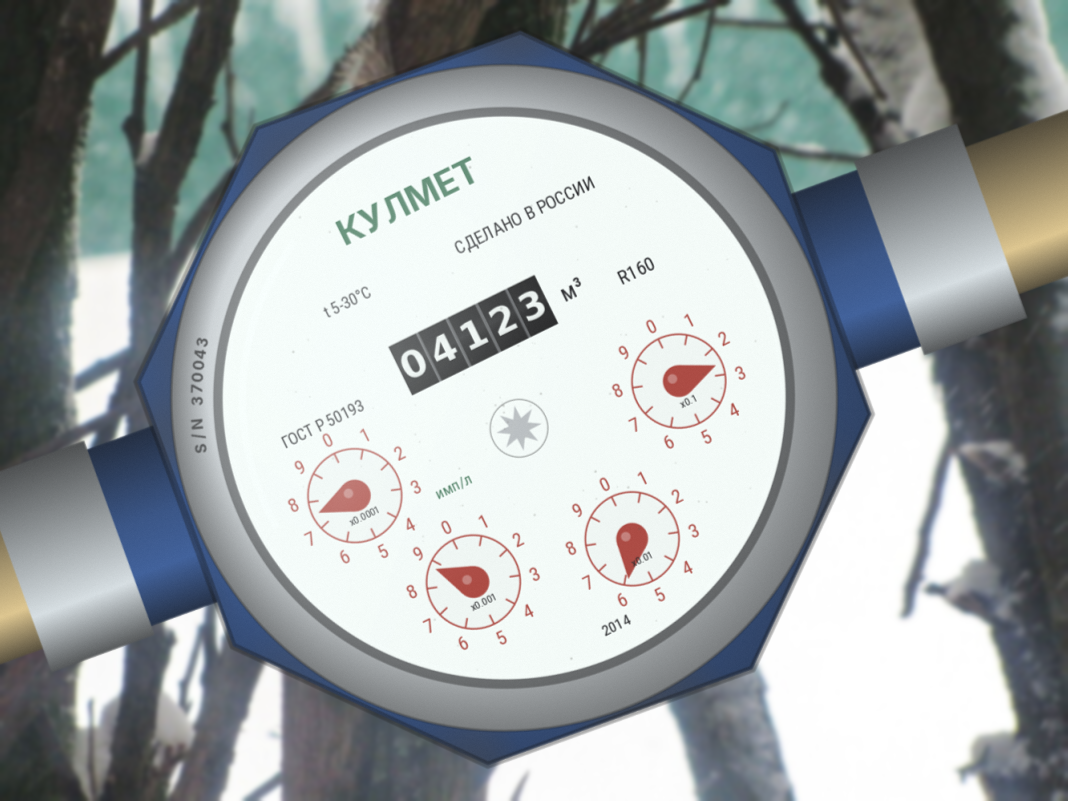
4123.2587
